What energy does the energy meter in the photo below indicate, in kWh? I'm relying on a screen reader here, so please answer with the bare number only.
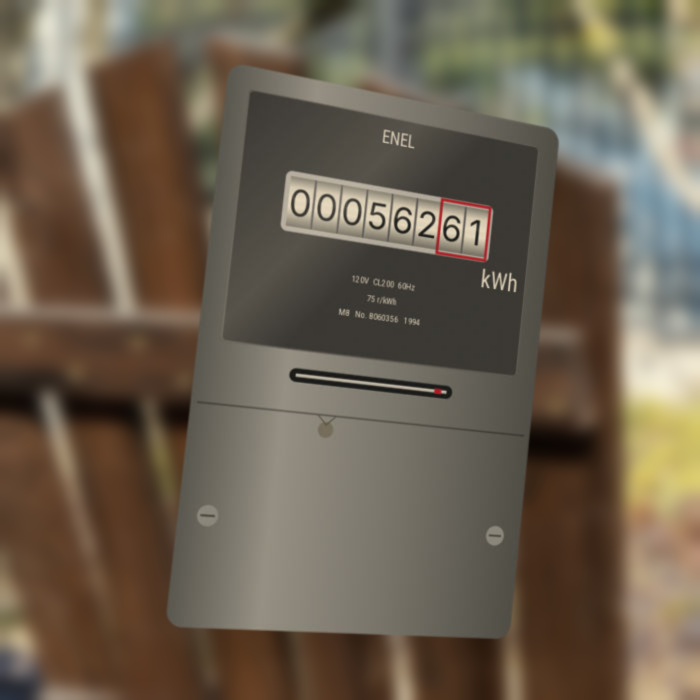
562.61
